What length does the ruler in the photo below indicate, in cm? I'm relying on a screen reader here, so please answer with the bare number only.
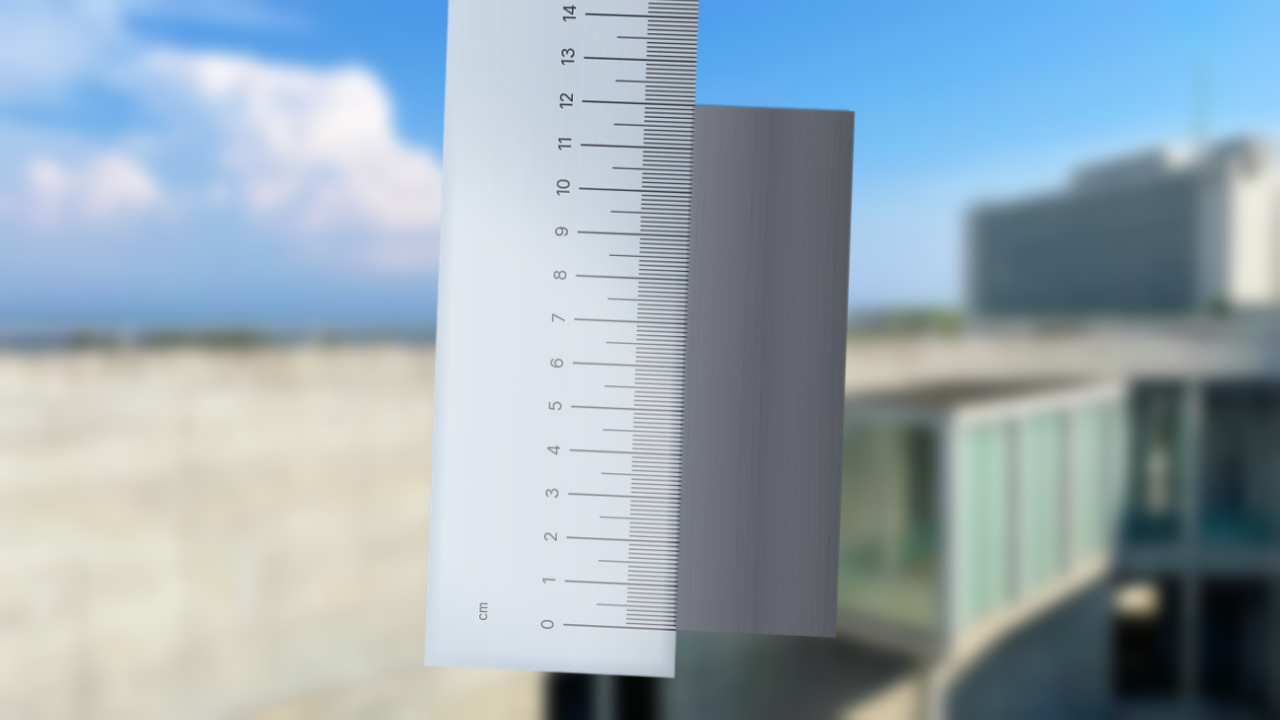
12
